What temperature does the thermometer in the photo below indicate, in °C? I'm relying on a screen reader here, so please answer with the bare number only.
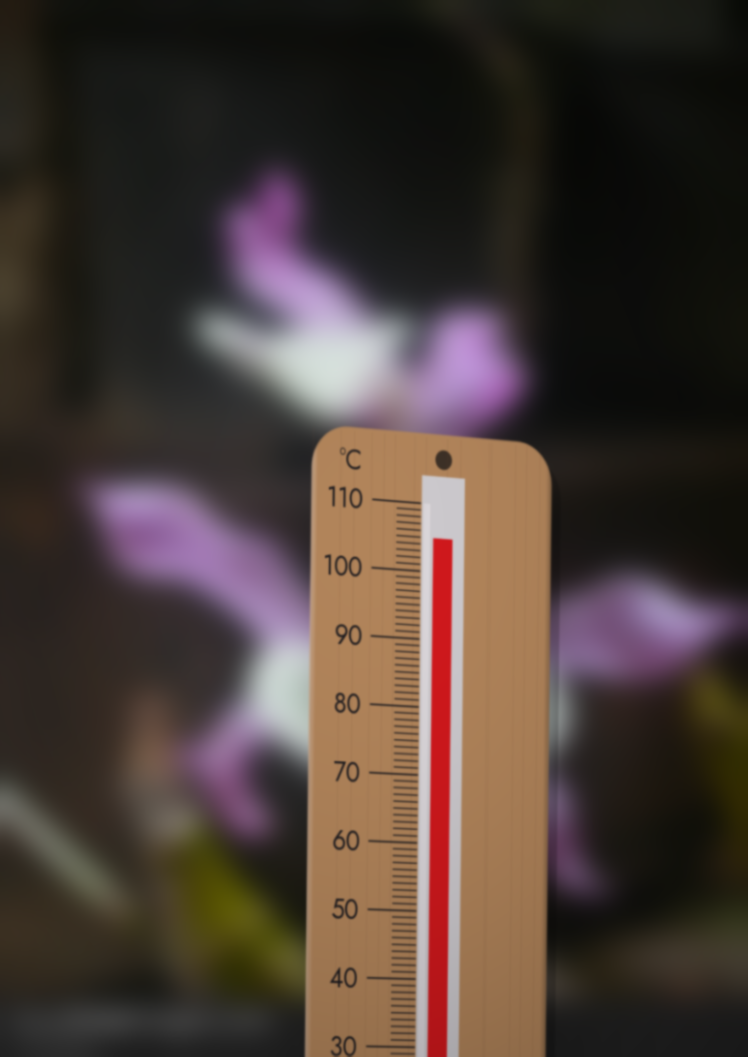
105
